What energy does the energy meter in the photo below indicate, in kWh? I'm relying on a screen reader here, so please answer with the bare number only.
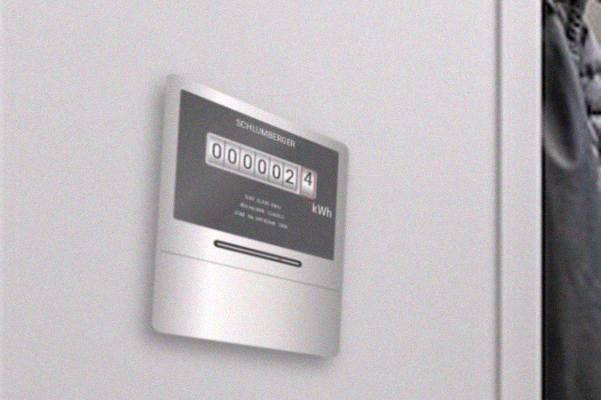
2.4
